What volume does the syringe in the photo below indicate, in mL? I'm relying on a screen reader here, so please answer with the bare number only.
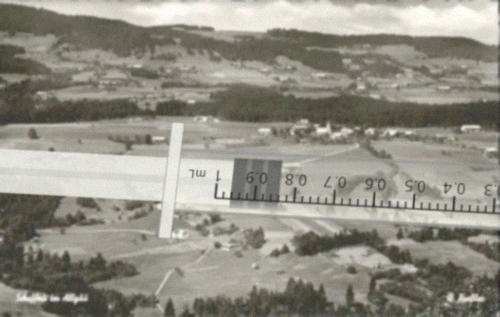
0.84
